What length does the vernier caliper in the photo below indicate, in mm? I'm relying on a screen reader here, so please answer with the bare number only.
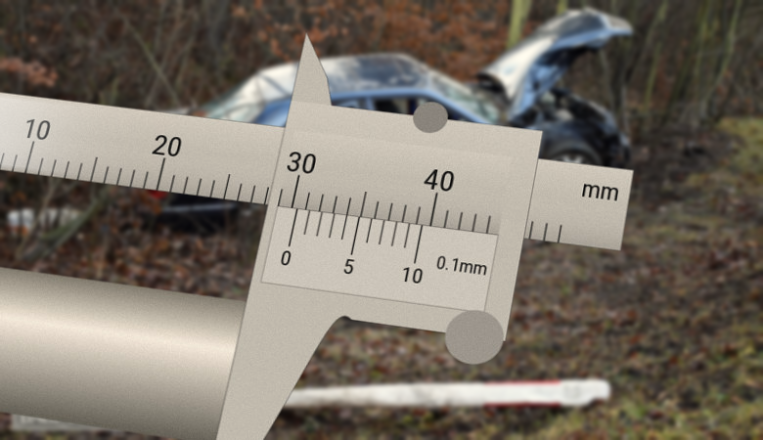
30.4
